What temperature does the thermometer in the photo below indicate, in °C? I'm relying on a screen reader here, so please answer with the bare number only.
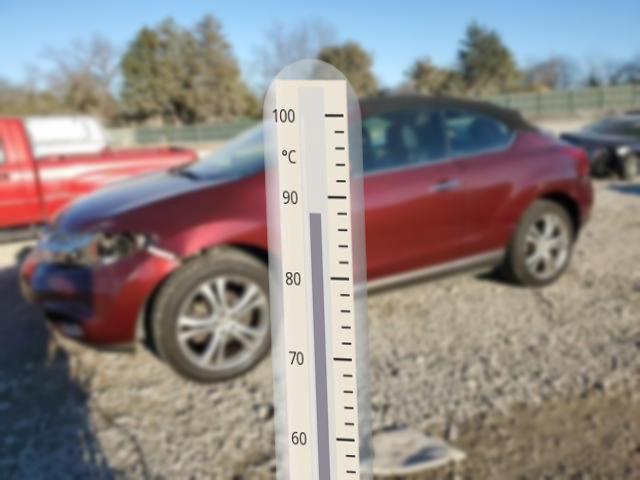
88
